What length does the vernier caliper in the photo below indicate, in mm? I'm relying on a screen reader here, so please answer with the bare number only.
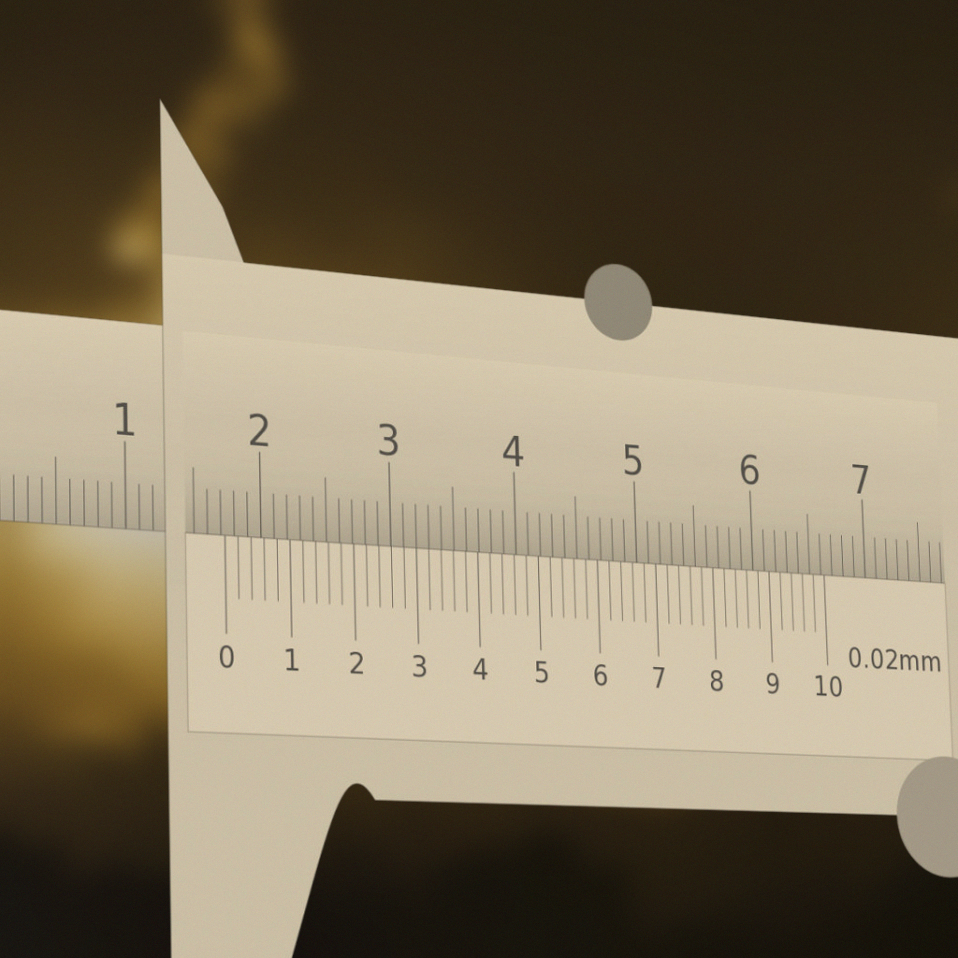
17.3
